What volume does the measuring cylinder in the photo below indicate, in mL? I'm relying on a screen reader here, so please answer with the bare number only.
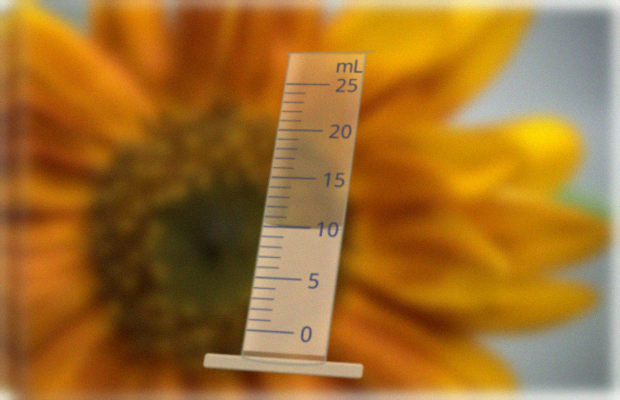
10
